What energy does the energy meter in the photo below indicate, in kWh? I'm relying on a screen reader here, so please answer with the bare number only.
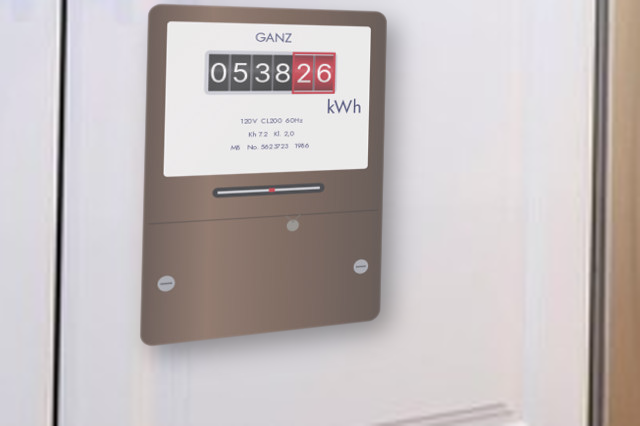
538.26
